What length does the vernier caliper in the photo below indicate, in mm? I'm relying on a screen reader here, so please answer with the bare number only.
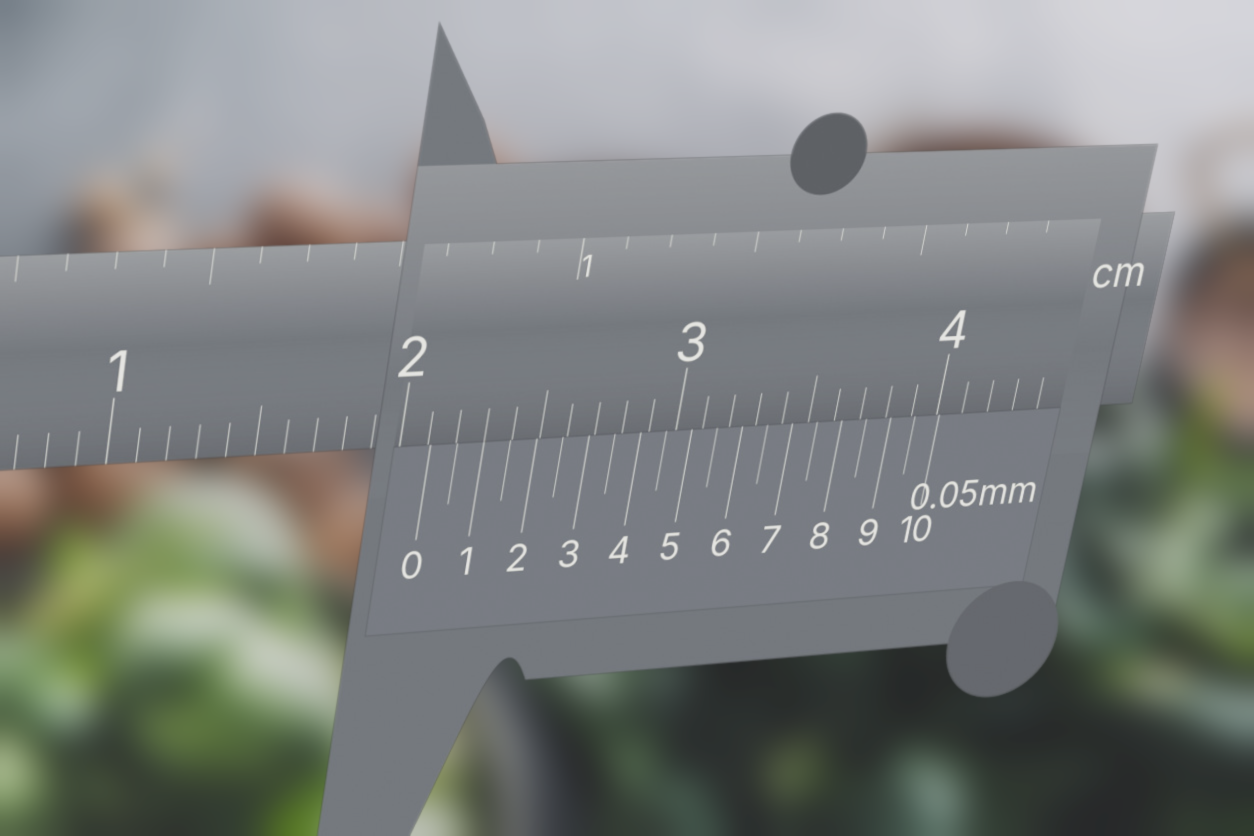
21.1
